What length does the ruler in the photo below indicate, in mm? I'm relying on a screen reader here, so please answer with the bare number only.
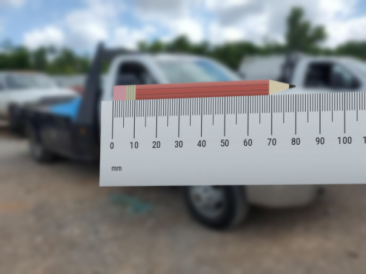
80
